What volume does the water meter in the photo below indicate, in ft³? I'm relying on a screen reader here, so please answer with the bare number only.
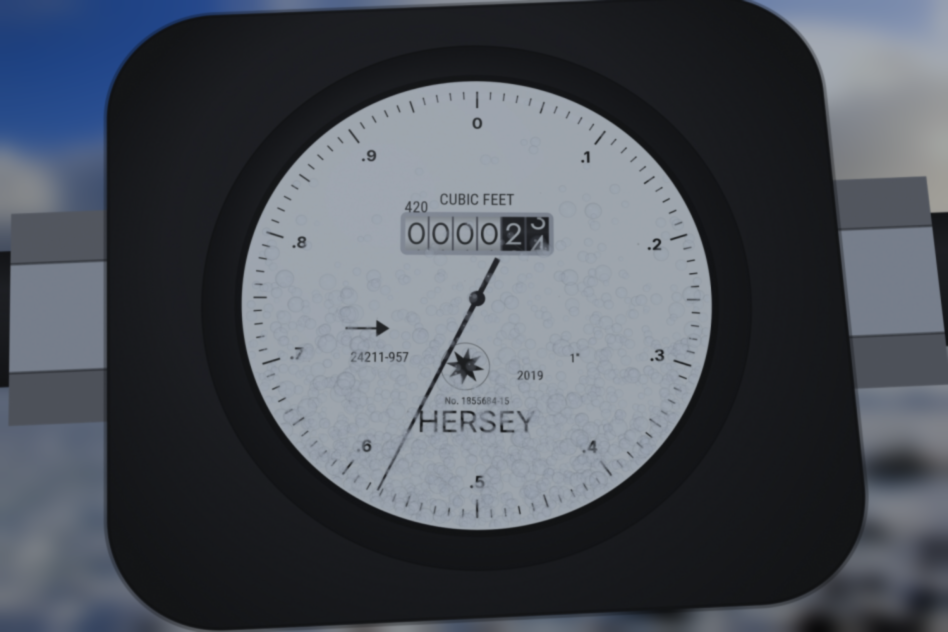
23.57
